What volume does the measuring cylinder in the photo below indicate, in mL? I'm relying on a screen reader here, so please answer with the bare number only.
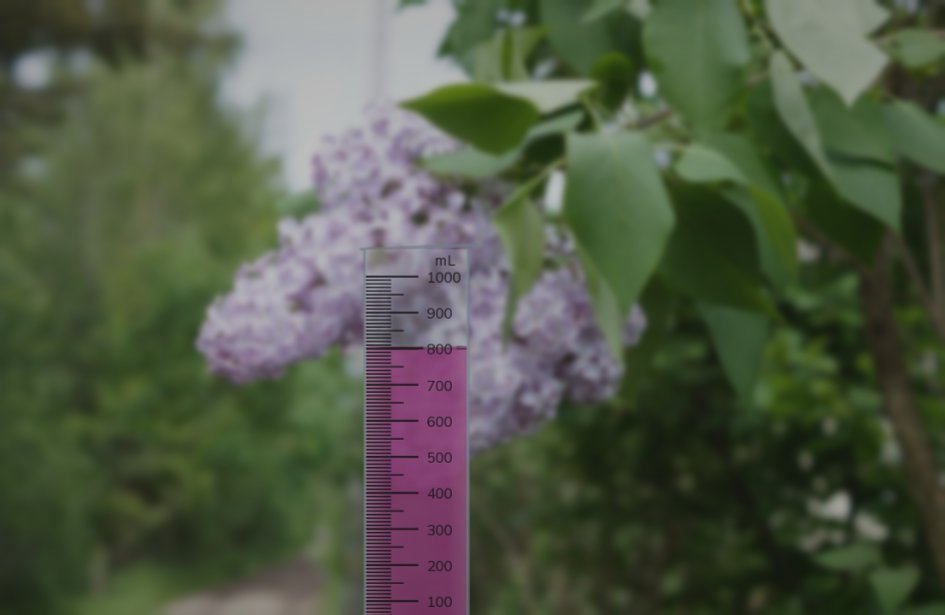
800
